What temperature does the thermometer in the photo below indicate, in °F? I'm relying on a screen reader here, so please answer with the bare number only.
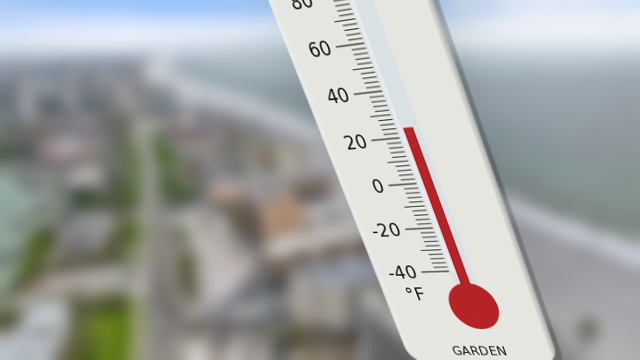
24
